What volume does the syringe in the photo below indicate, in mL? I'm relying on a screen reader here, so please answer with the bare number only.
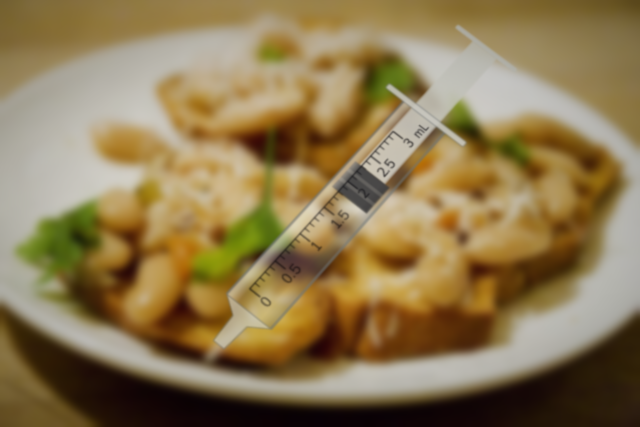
1.8
